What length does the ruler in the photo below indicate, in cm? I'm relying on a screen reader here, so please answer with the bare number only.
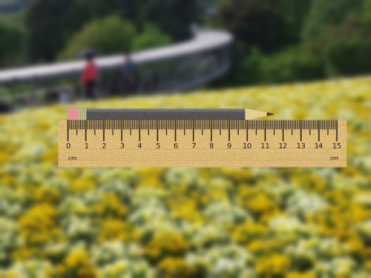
11.5
